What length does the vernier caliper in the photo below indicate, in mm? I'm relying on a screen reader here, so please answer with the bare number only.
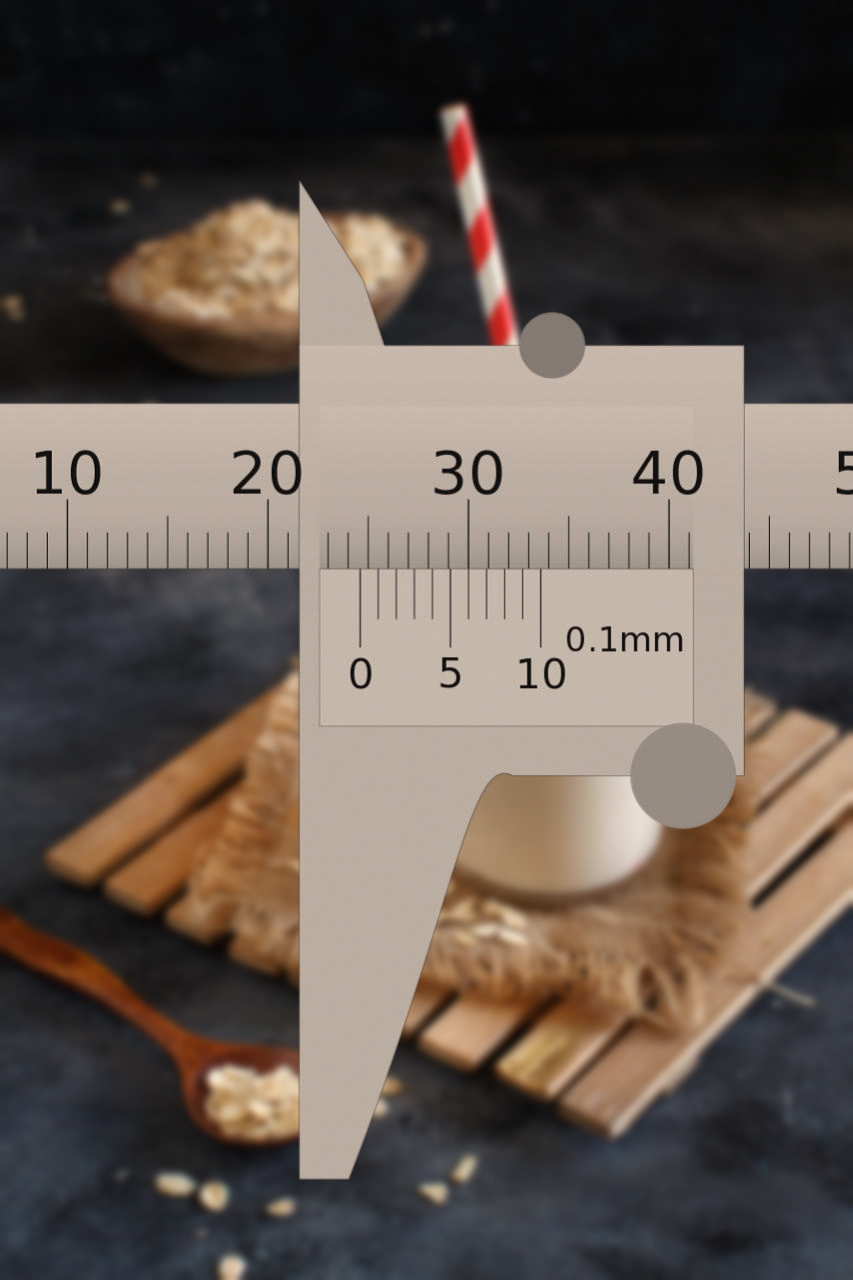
24.6
